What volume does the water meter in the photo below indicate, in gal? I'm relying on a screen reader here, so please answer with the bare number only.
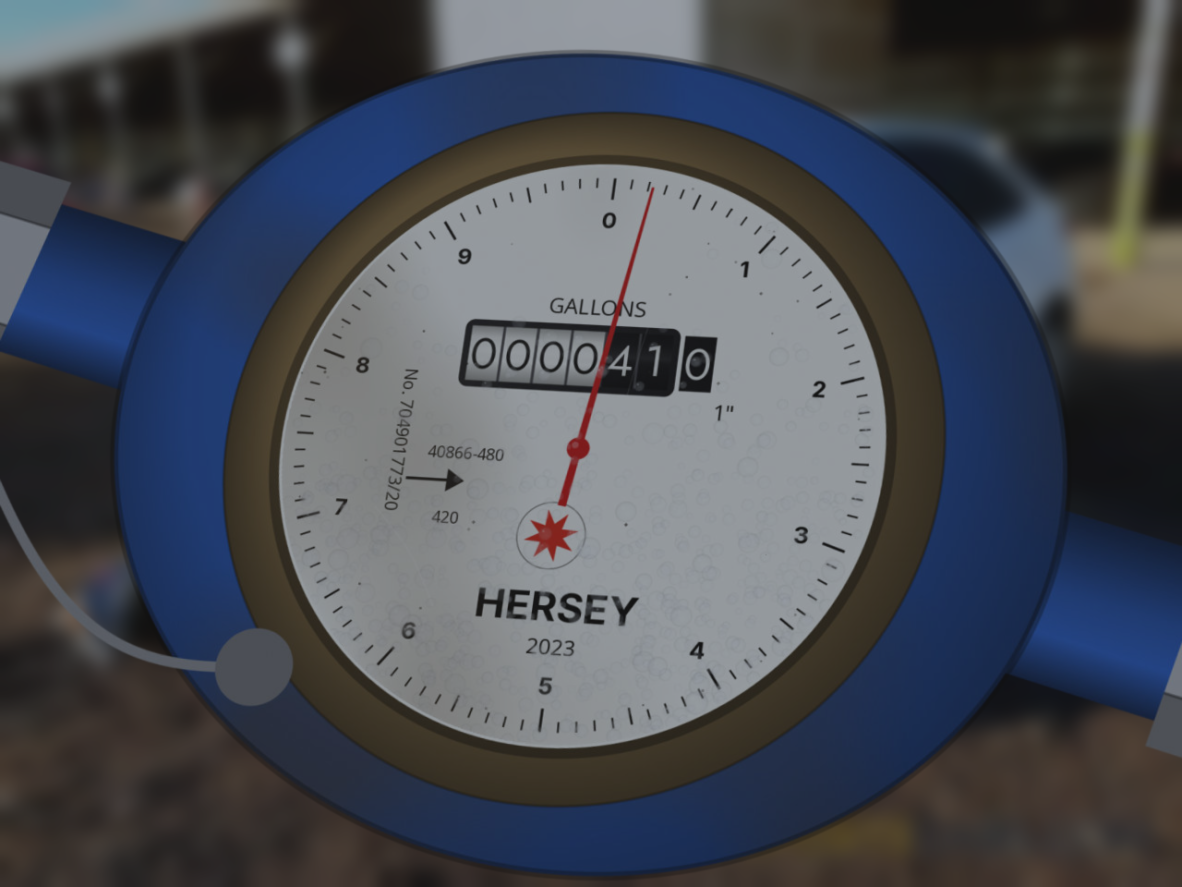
410.2
